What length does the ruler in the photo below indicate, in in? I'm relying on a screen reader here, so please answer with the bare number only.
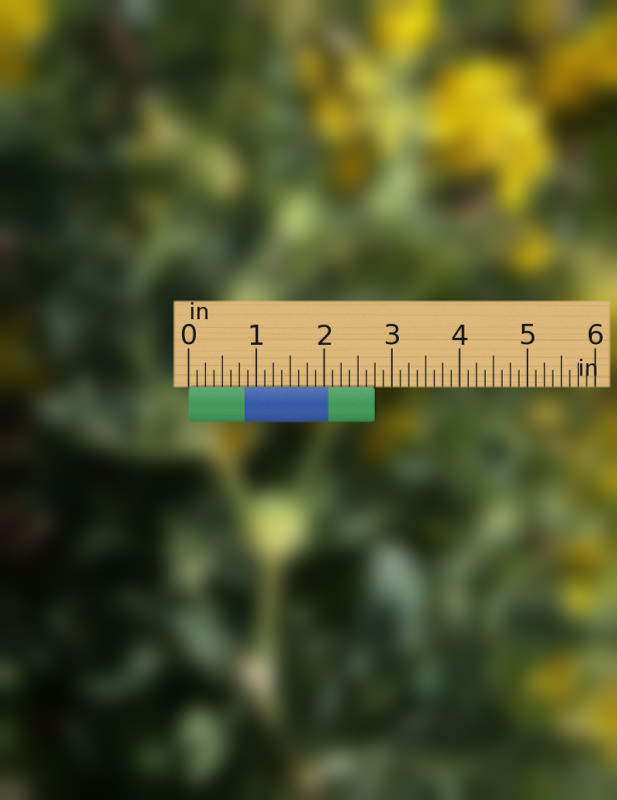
2.75
